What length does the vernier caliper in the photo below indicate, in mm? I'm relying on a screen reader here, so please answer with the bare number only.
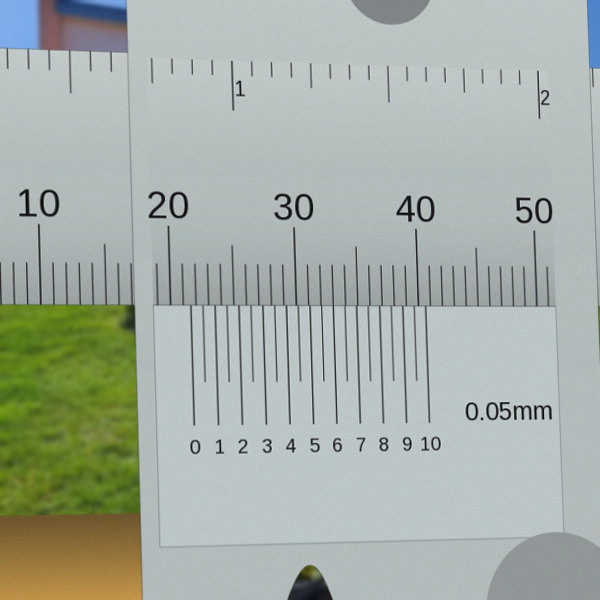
21.6
